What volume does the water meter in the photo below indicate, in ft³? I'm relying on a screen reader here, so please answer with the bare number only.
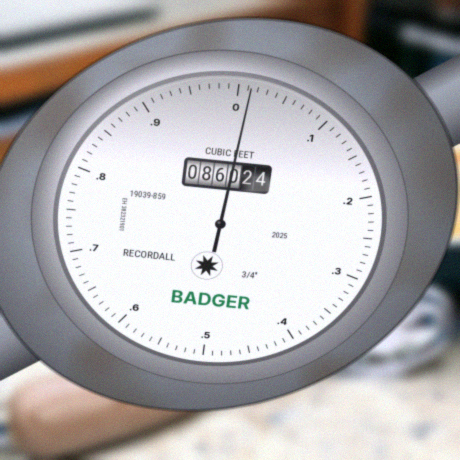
86024.01
